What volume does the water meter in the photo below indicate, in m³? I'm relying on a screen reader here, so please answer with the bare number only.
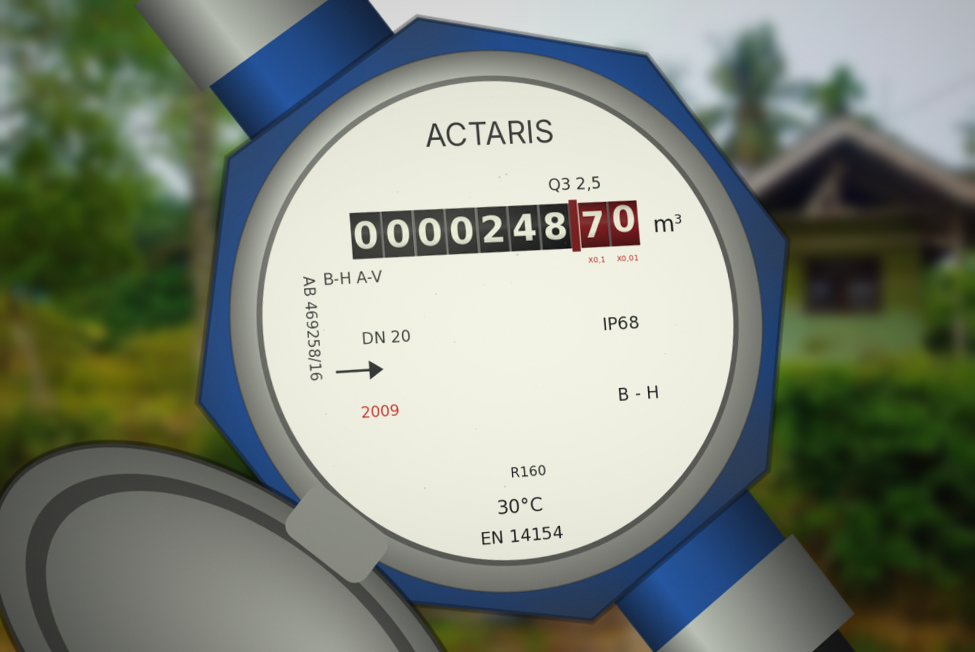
248.70
